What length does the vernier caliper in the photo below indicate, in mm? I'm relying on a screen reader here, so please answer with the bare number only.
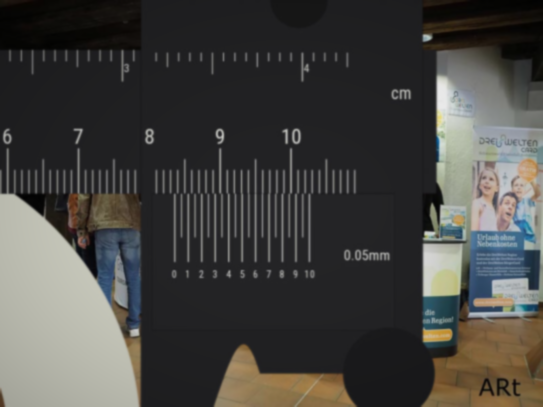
83.6
